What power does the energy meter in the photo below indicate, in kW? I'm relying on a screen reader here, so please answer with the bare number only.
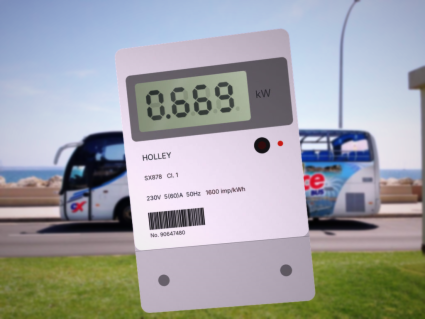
0.669
